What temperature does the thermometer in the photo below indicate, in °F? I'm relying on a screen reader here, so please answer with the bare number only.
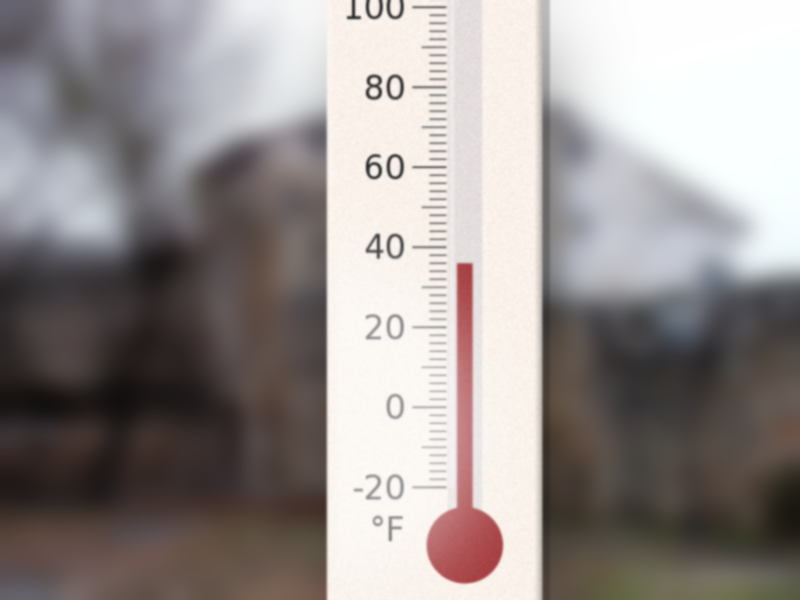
36
